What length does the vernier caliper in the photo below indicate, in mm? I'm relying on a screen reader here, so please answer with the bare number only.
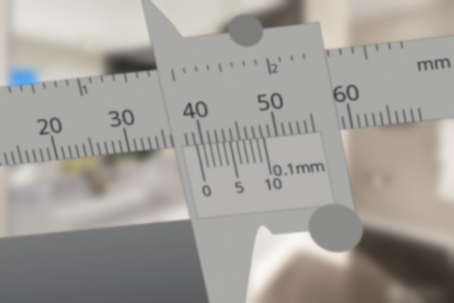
39.2
